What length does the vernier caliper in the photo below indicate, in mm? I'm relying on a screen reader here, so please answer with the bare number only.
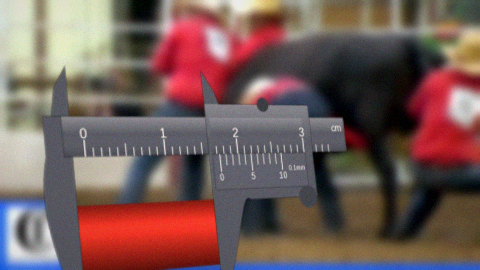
17.4
